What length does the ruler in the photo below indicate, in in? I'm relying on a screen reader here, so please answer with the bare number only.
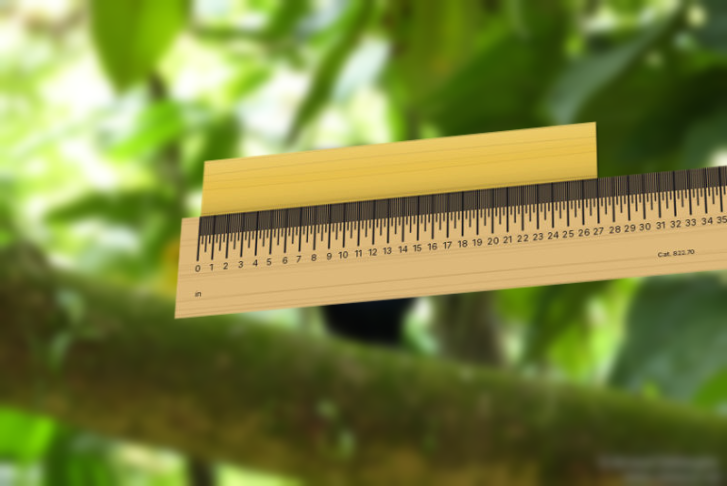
27
